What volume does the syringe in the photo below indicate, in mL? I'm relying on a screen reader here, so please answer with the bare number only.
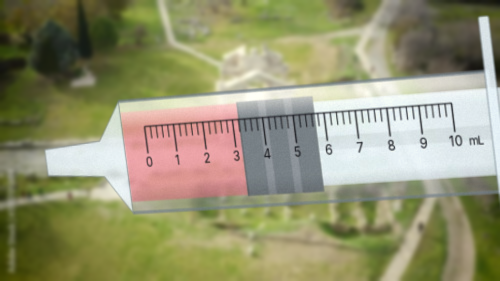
3.2
